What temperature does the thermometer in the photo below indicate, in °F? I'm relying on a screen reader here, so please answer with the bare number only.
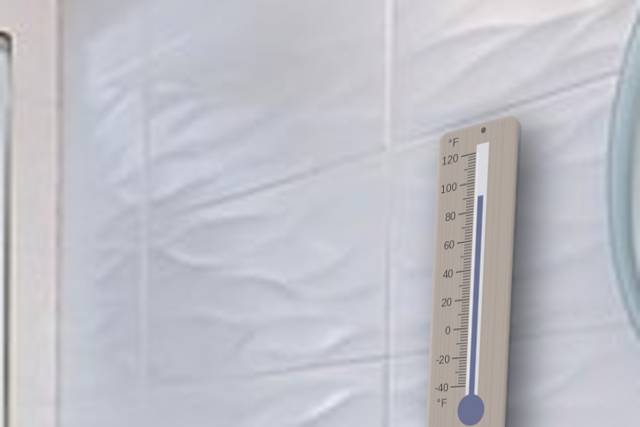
90
